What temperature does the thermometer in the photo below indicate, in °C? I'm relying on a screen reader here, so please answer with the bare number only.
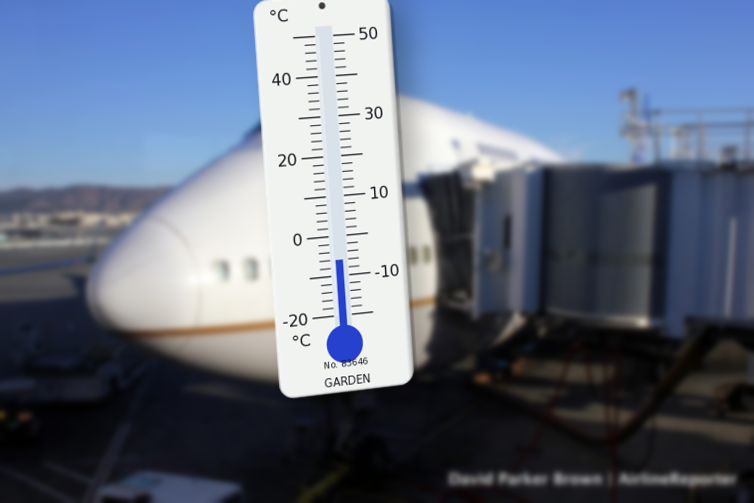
-6
